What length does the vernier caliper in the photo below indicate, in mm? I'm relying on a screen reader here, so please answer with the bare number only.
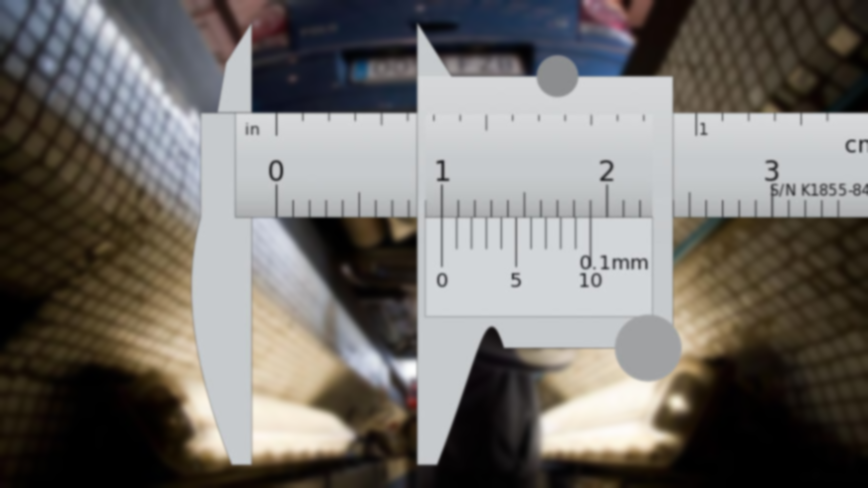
10.0
